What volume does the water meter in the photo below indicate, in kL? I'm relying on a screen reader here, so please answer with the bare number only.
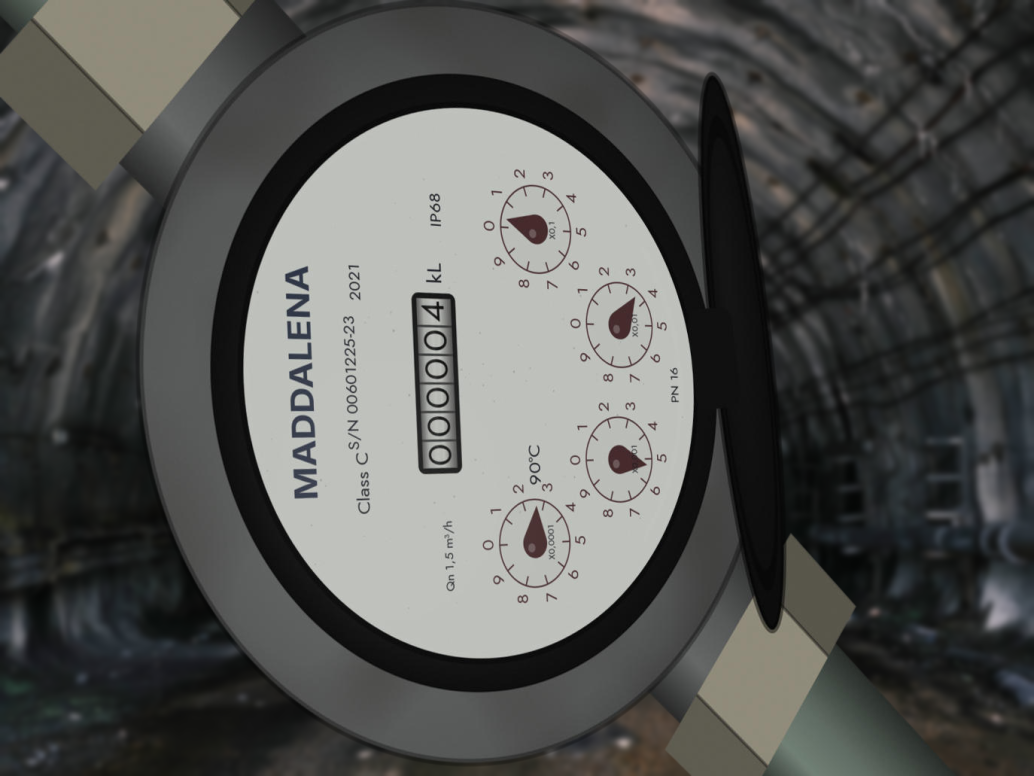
4.0352
